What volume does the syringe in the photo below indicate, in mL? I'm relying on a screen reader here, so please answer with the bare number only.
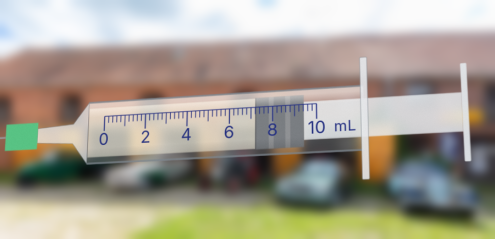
7.2
